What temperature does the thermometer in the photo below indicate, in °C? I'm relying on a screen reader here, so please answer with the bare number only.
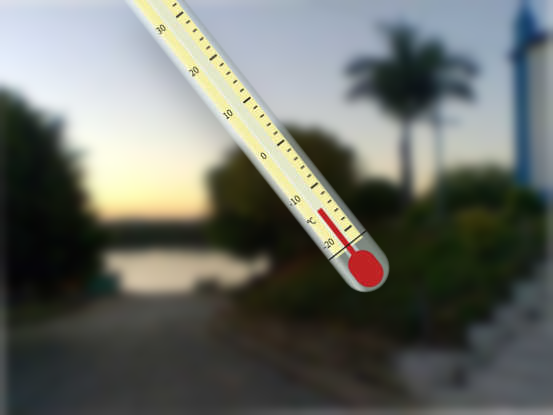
-14
